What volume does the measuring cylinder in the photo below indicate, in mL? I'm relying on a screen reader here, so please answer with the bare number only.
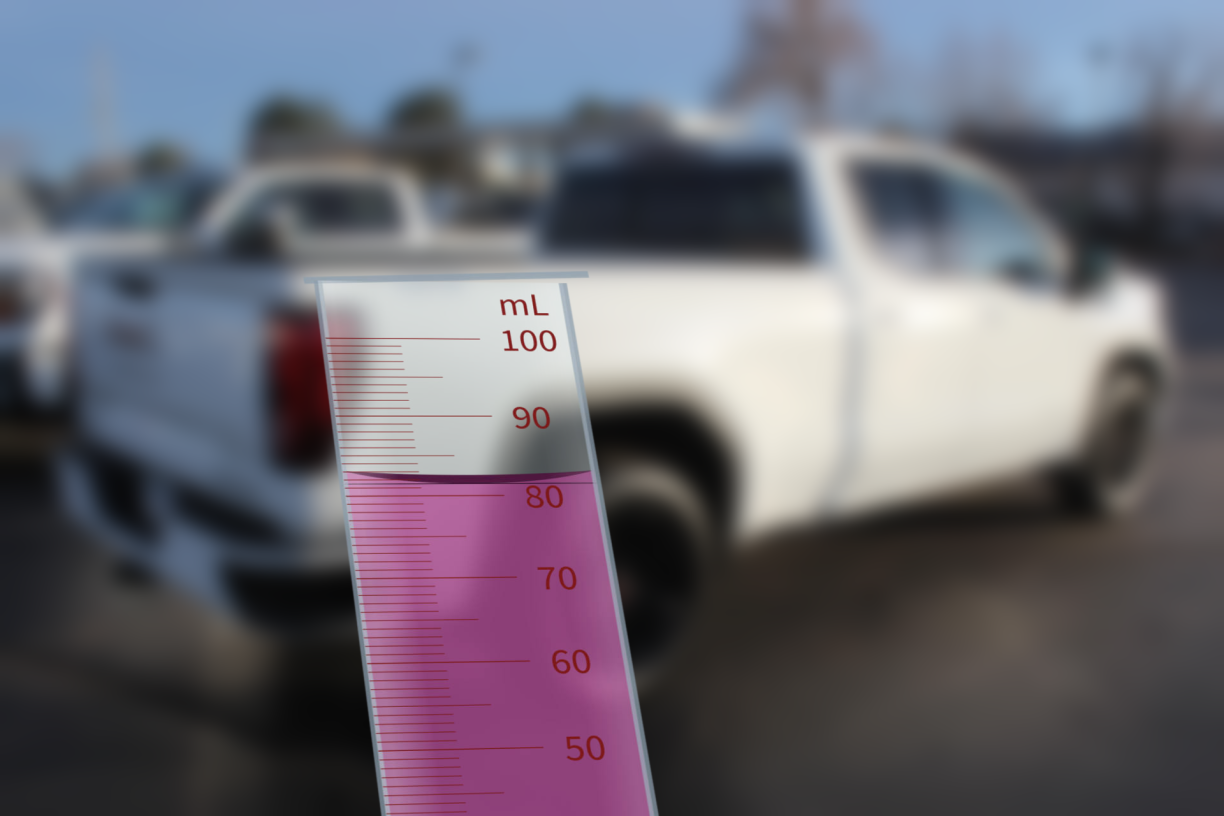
81.5
